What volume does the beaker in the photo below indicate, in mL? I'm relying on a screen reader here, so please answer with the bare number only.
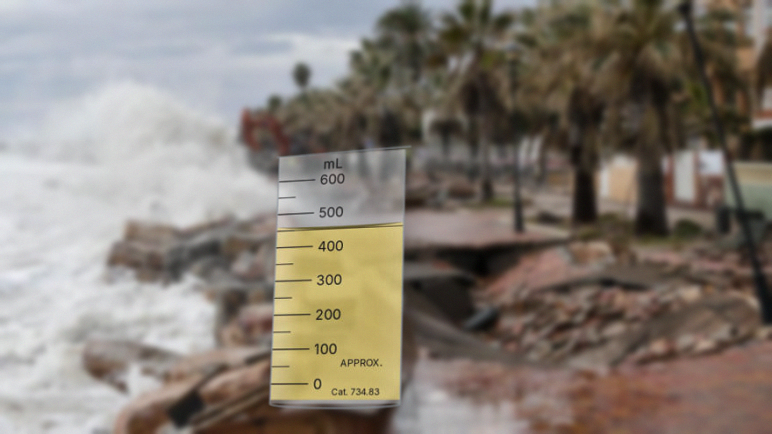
450
